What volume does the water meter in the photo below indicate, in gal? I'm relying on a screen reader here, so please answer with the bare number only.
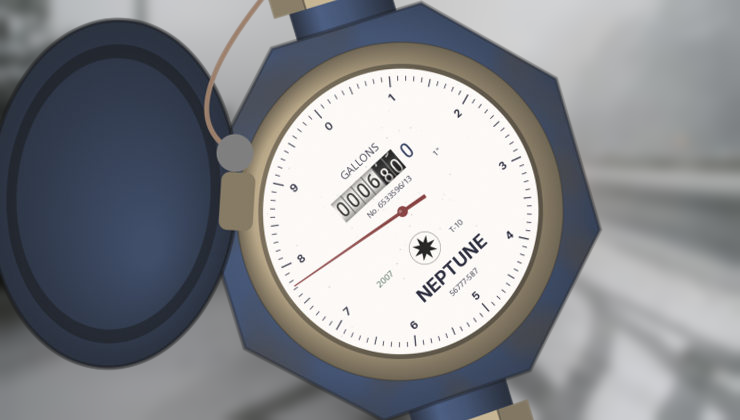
6797.7
